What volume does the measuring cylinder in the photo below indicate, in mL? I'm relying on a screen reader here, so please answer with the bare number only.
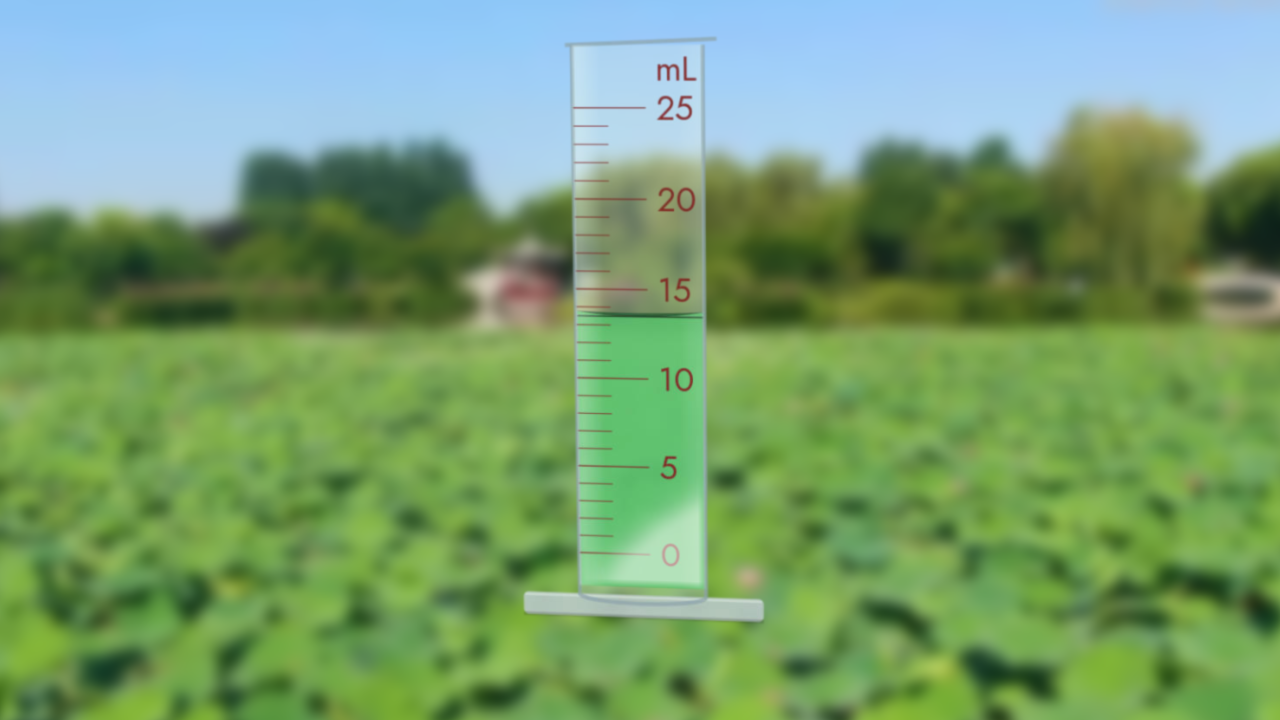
13.5
